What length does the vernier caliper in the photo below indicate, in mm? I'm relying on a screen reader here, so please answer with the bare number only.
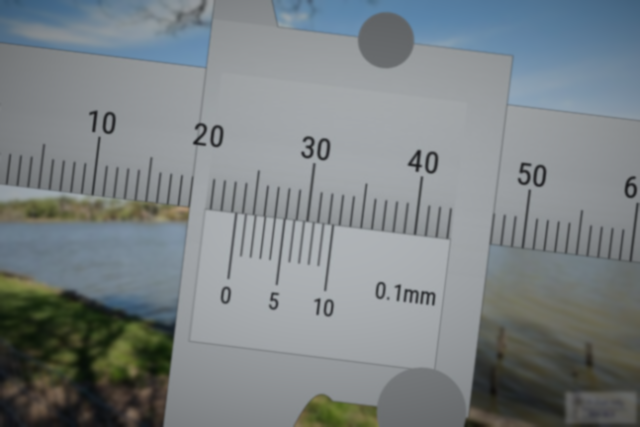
23.4
